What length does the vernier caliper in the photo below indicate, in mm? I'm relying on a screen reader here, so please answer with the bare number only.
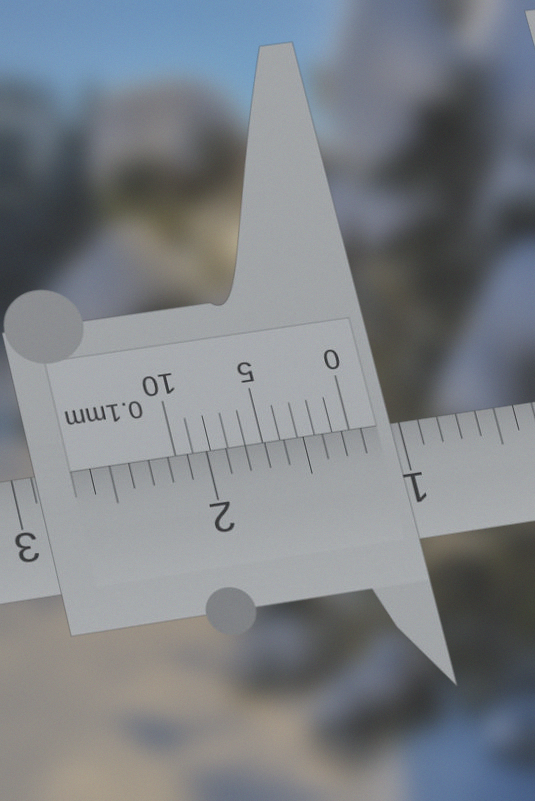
12.6
